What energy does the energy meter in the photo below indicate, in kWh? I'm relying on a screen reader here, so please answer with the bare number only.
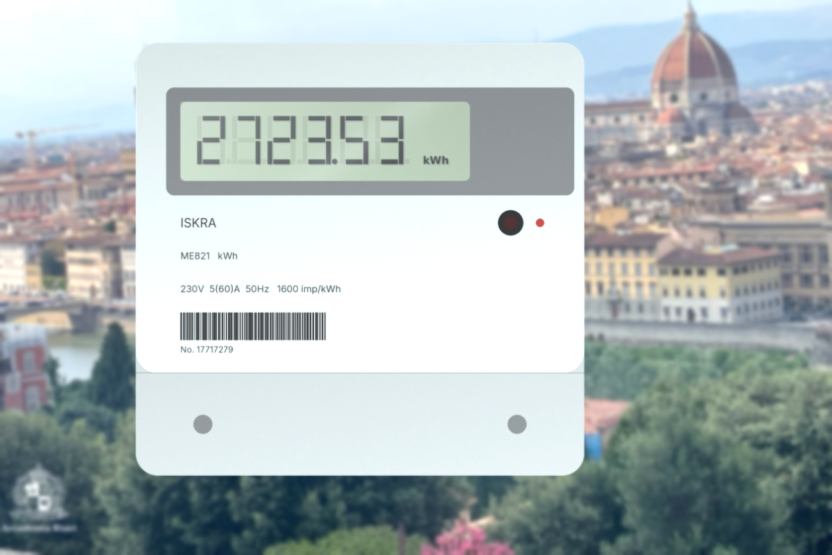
2723.53
